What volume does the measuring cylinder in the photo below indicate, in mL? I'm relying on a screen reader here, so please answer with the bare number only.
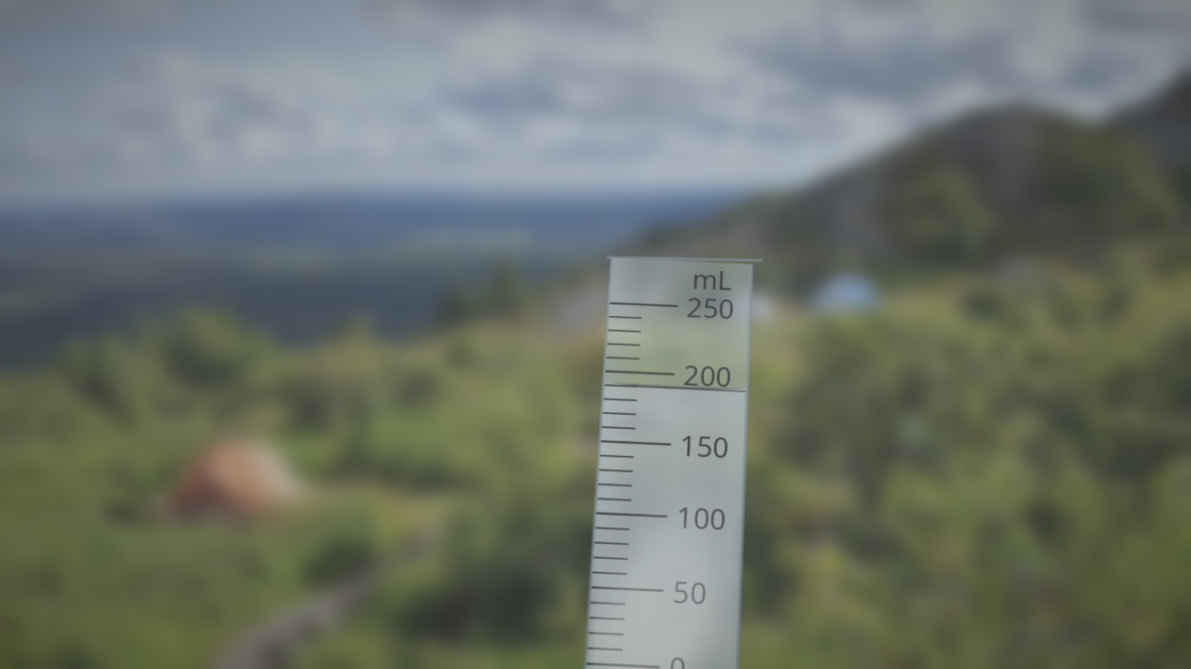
190
